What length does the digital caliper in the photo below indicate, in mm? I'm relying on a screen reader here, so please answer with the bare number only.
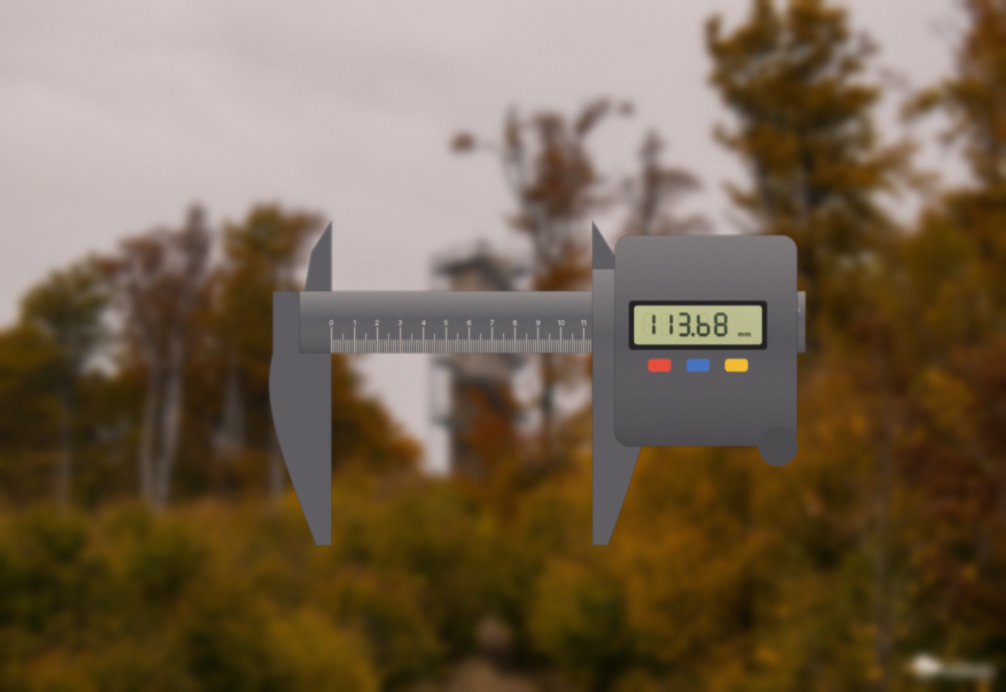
113.68
